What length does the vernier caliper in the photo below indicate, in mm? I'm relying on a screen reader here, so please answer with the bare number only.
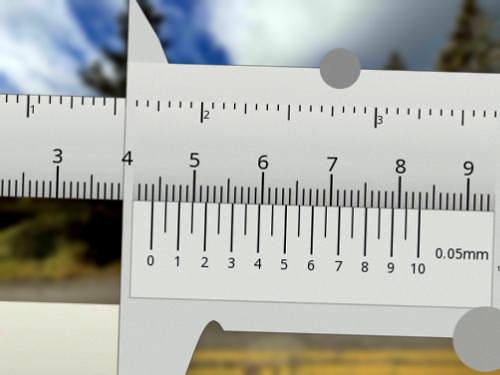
44.0
